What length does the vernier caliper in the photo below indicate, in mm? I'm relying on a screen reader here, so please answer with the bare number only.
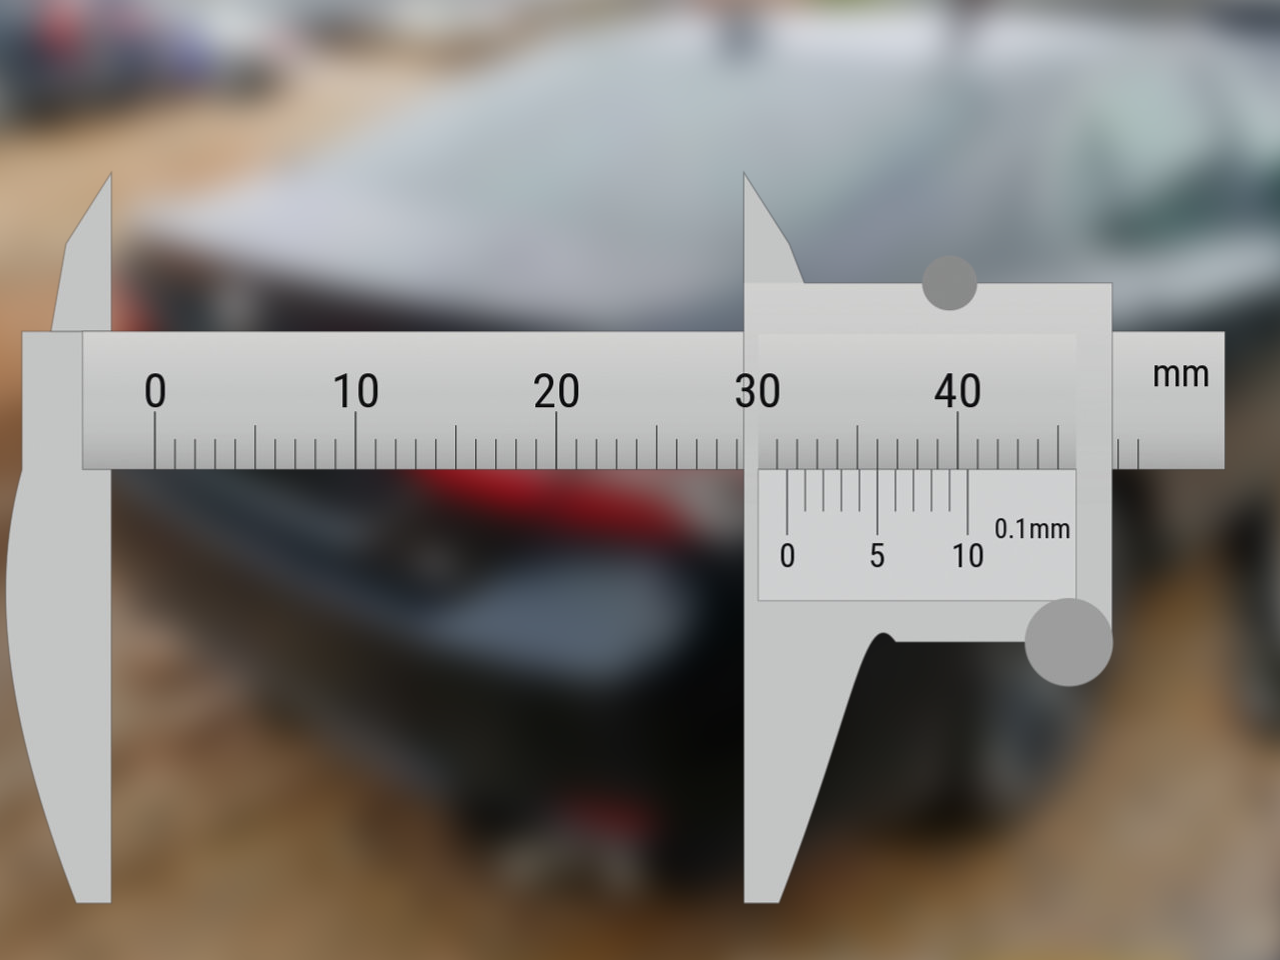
31.5
